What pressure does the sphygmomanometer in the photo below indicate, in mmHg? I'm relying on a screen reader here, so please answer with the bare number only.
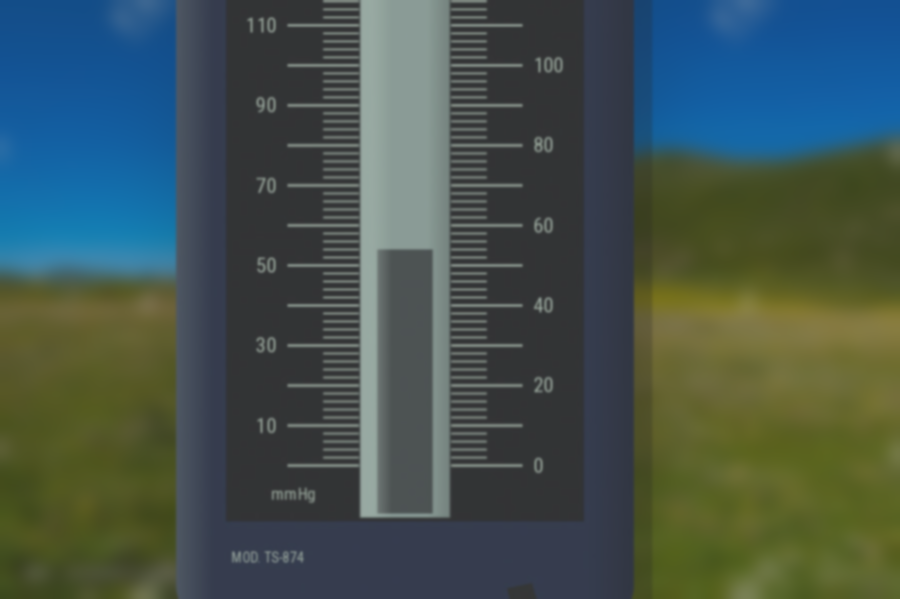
54
